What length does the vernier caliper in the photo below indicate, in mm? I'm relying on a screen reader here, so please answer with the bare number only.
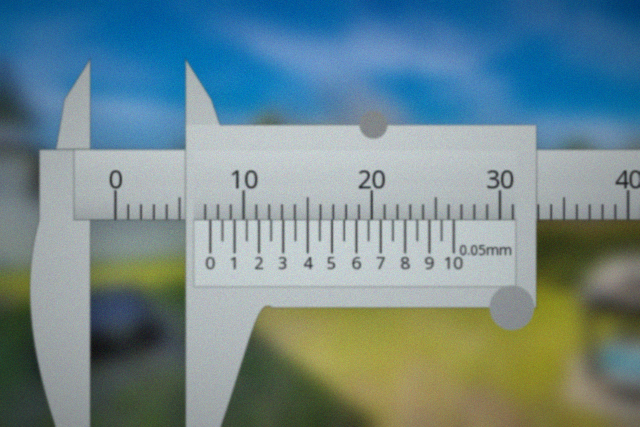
7.4
